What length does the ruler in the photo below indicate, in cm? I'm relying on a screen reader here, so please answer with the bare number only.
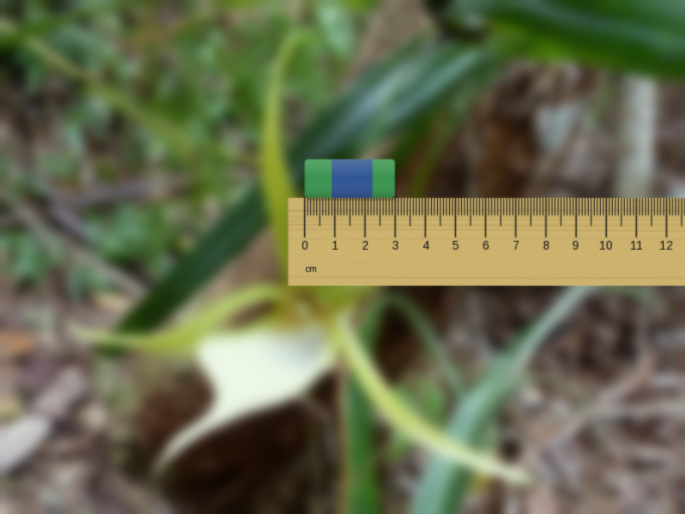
3
